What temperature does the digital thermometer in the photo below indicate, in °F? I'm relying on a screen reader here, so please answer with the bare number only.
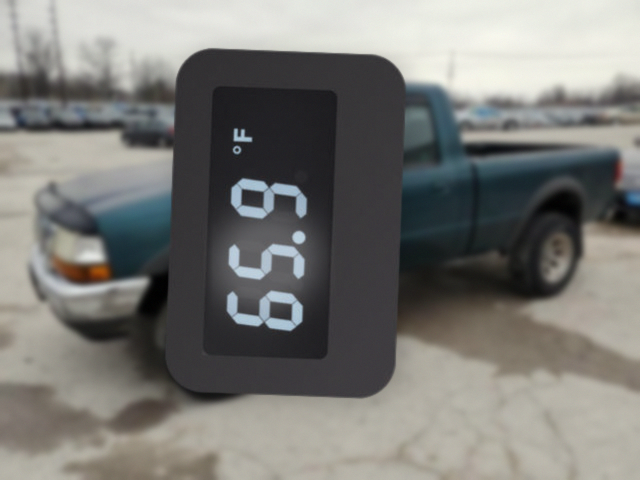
65.9
